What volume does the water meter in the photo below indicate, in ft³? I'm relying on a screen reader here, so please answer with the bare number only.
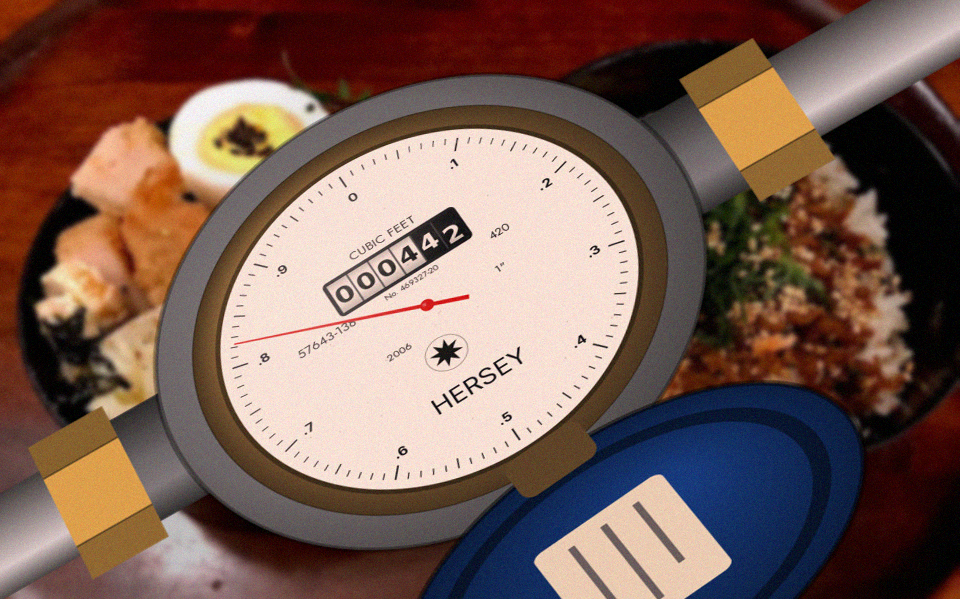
441.82
